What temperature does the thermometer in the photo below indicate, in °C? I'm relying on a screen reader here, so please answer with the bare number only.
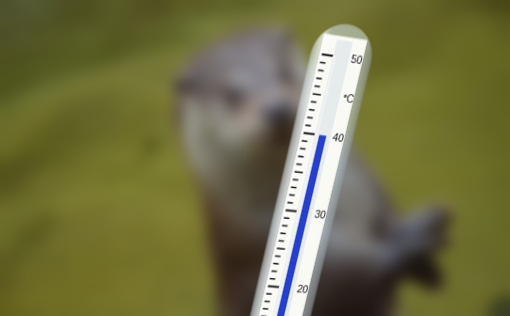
40
